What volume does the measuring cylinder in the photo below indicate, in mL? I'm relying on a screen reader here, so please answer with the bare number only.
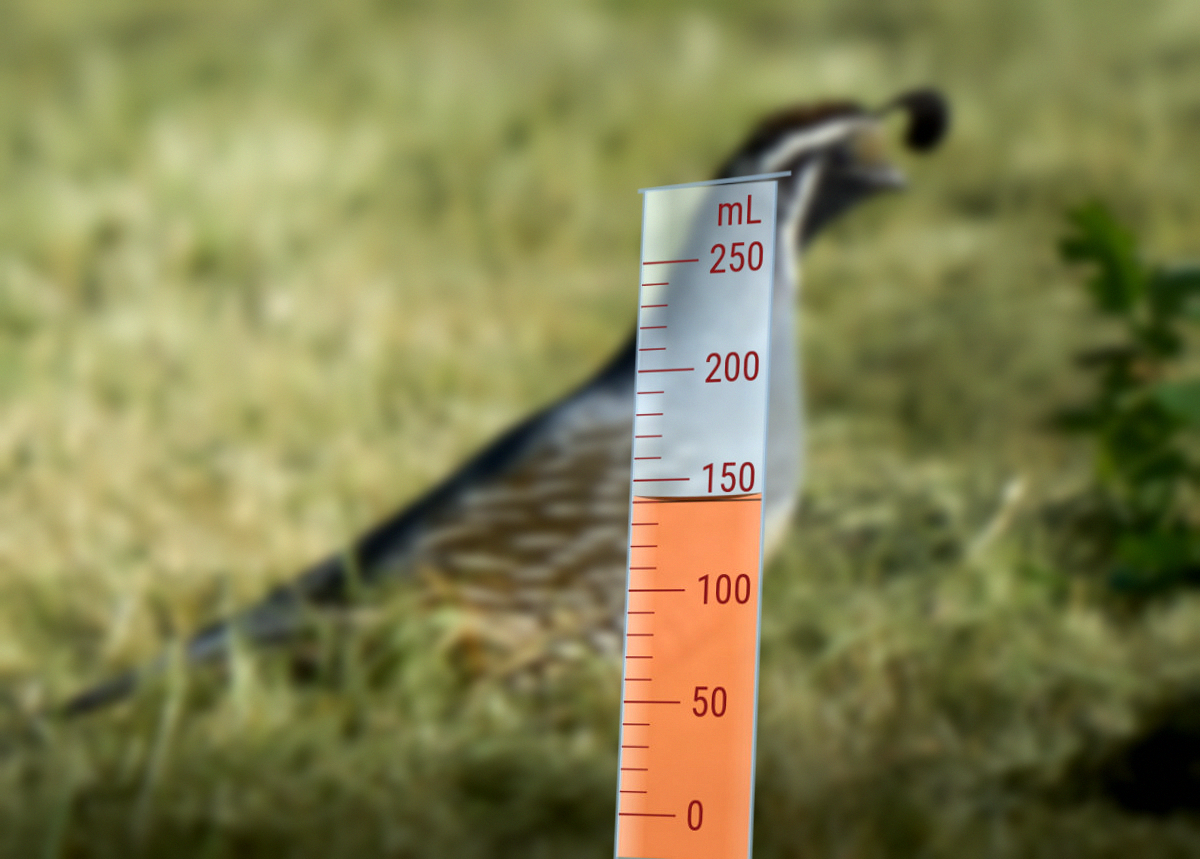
140
